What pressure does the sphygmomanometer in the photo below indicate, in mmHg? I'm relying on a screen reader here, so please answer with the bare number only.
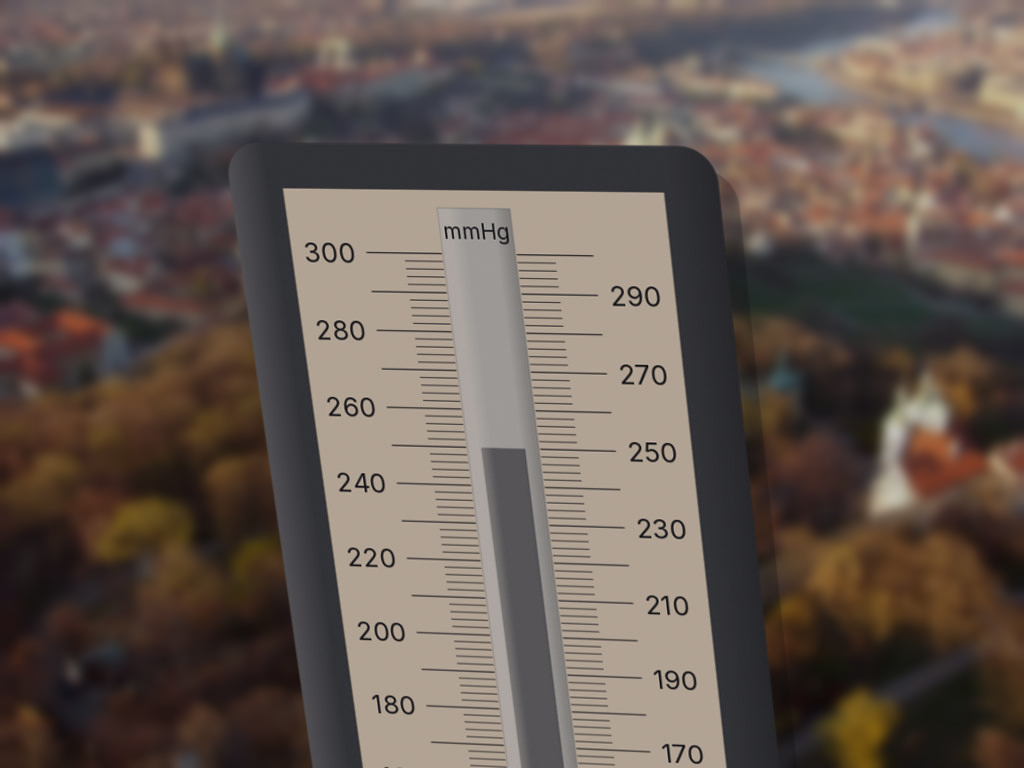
250
